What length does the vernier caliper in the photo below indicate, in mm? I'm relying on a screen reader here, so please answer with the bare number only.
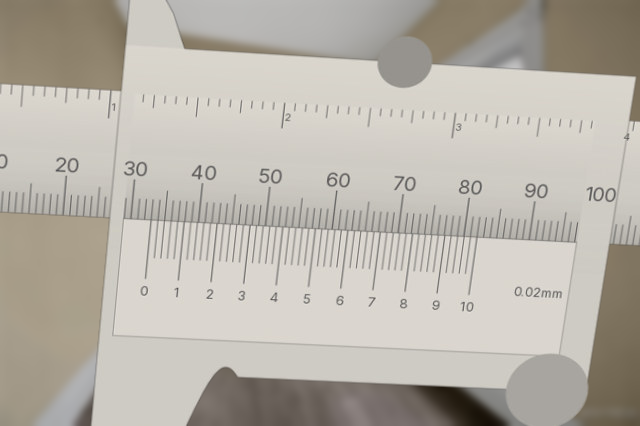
33.0
